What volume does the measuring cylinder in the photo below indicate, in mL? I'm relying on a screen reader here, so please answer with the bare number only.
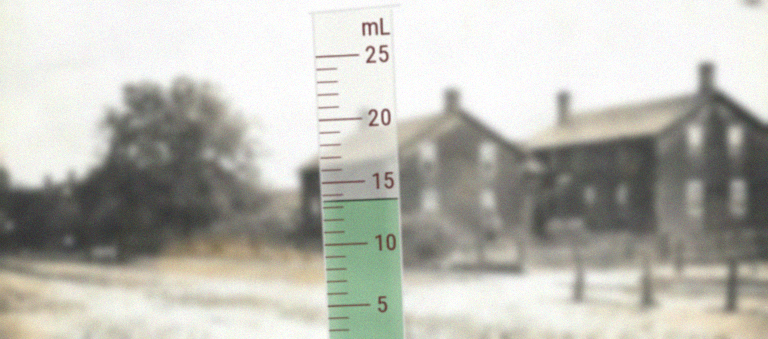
13.5
